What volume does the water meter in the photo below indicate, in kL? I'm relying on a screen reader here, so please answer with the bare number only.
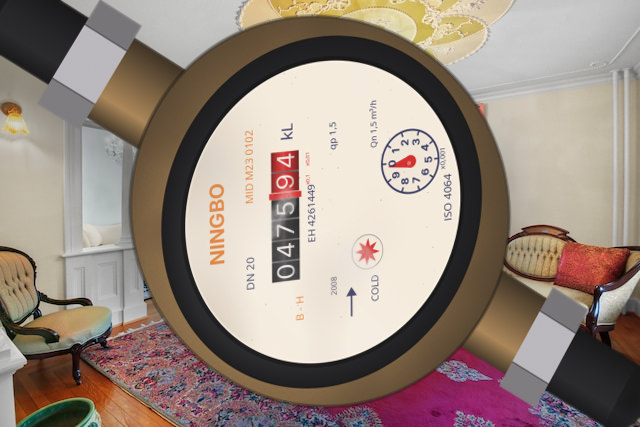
475.939
